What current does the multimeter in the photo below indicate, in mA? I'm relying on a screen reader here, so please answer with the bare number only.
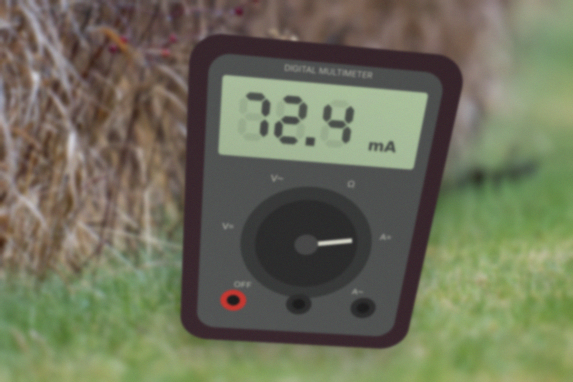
72.4
